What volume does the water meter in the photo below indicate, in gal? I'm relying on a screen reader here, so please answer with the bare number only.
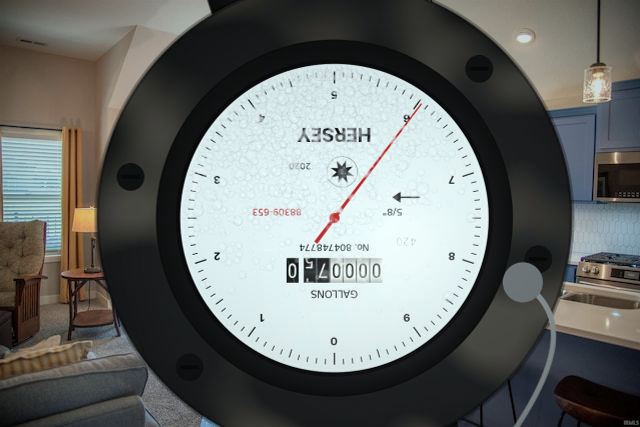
746.0
